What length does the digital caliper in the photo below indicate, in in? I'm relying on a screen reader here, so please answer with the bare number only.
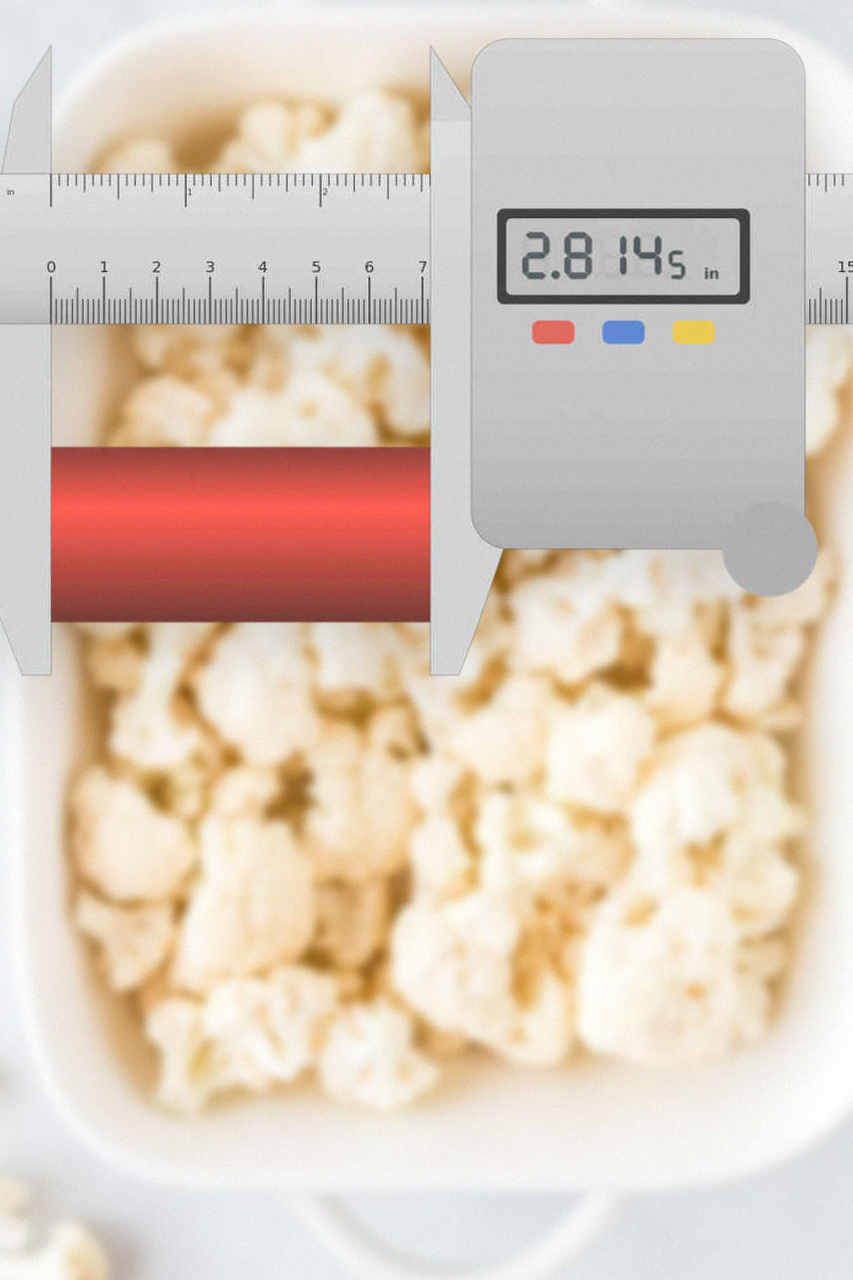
2.8145
